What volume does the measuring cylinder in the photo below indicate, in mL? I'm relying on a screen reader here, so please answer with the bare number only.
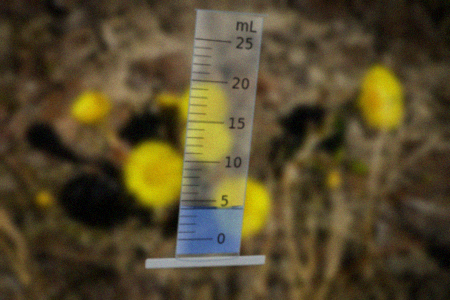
4
